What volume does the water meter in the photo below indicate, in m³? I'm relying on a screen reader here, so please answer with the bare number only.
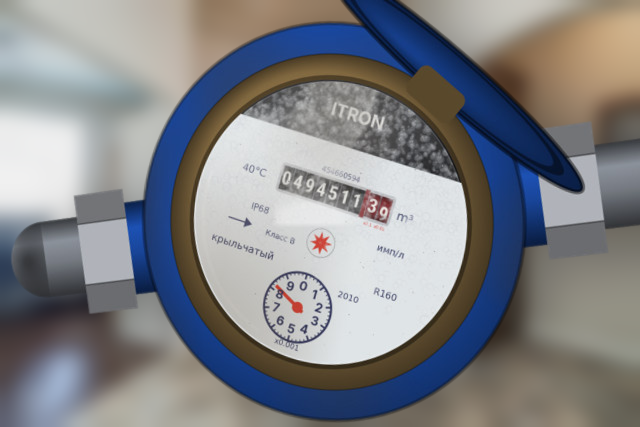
494511.388
